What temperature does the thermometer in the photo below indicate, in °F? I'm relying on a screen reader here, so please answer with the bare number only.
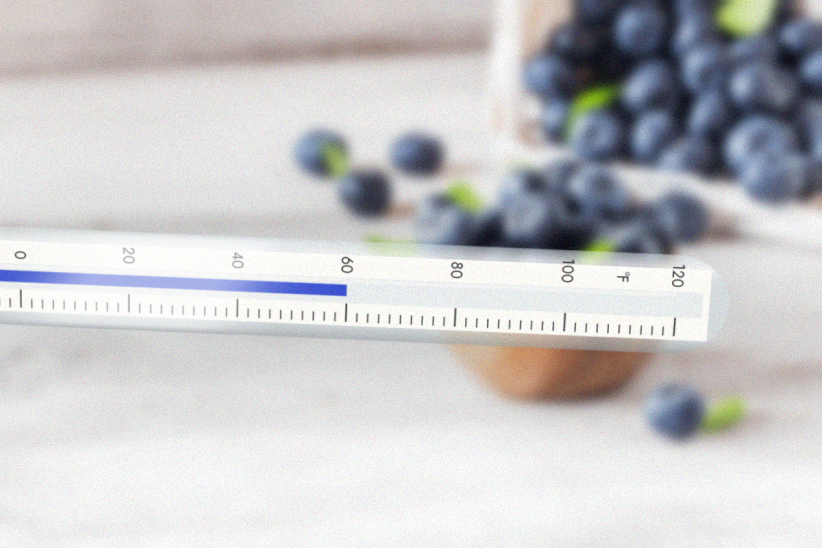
60
